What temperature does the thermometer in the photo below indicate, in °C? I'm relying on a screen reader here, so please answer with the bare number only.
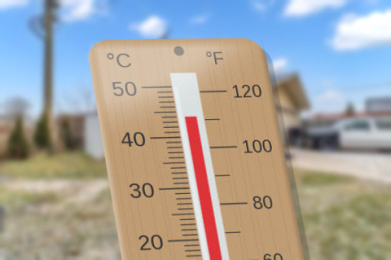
44
